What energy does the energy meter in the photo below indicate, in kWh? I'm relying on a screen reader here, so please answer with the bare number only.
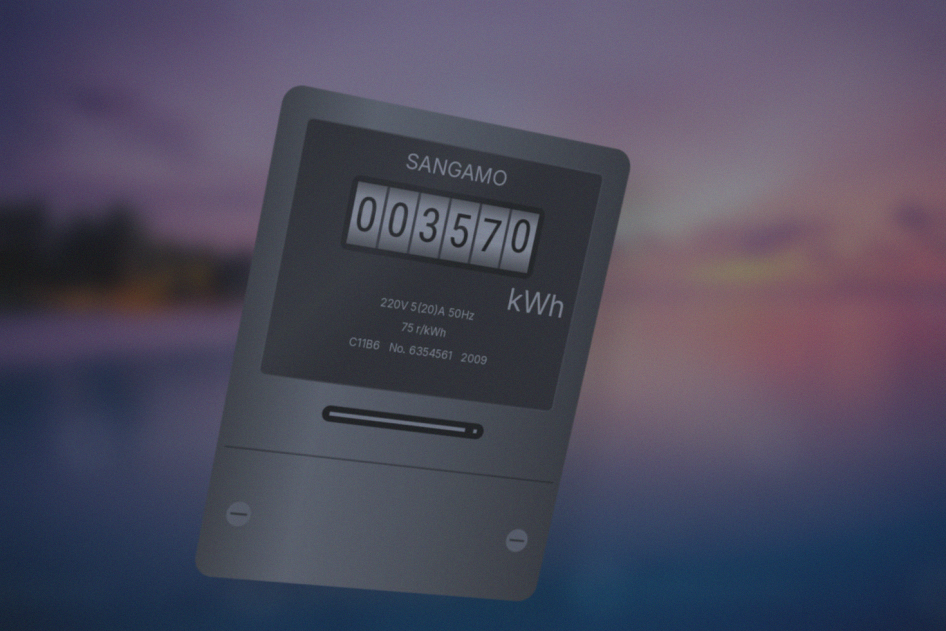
3570
